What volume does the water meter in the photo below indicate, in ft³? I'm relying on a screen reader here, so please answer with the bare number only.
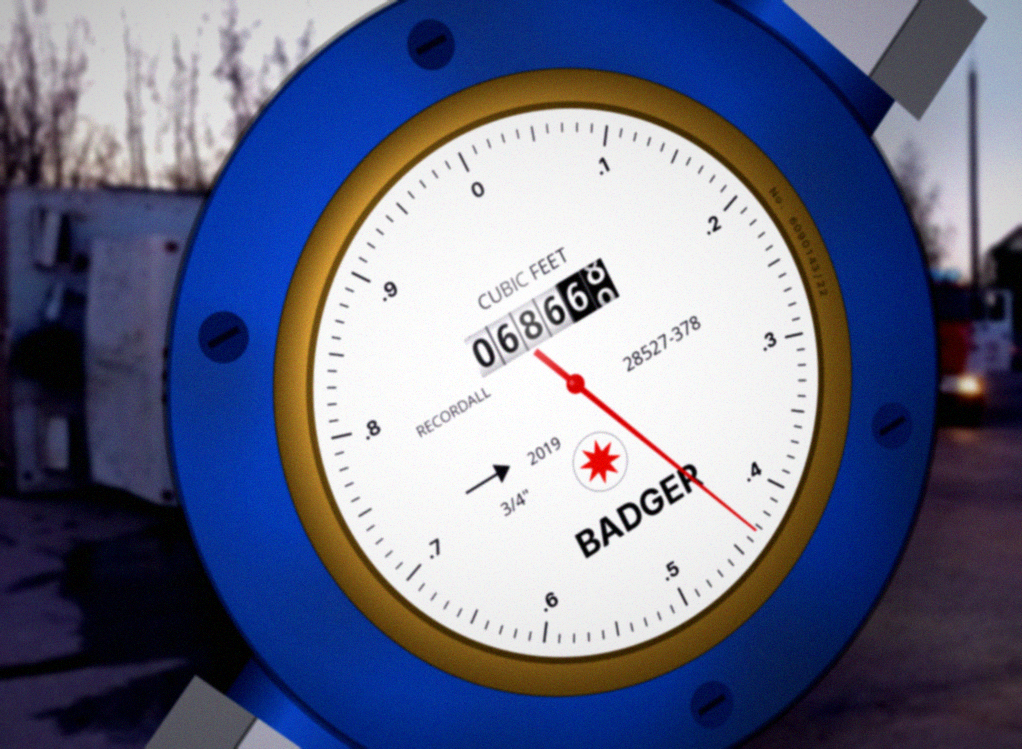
68668.43
